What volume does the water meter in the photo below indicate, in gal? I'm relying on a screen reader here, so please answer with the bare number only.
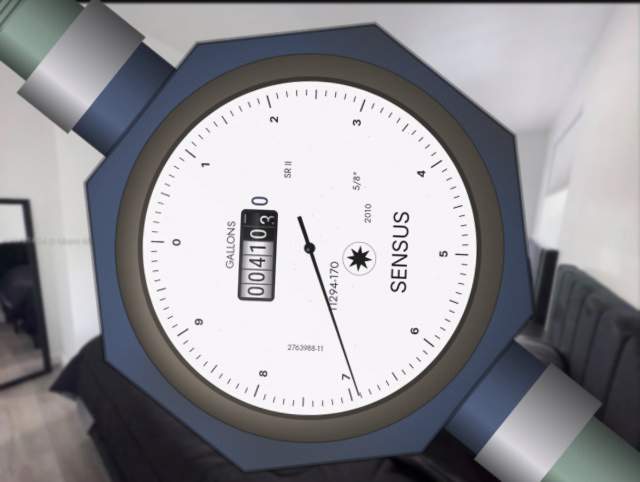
41026.9
